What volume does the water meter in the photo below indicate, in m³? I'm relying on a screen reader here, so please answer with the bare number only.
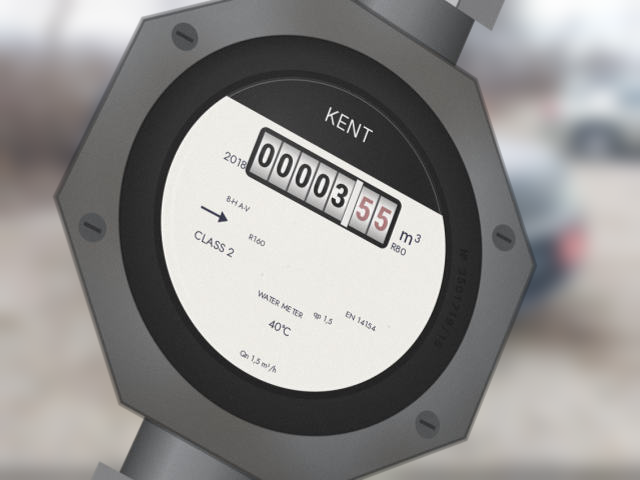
3.55
